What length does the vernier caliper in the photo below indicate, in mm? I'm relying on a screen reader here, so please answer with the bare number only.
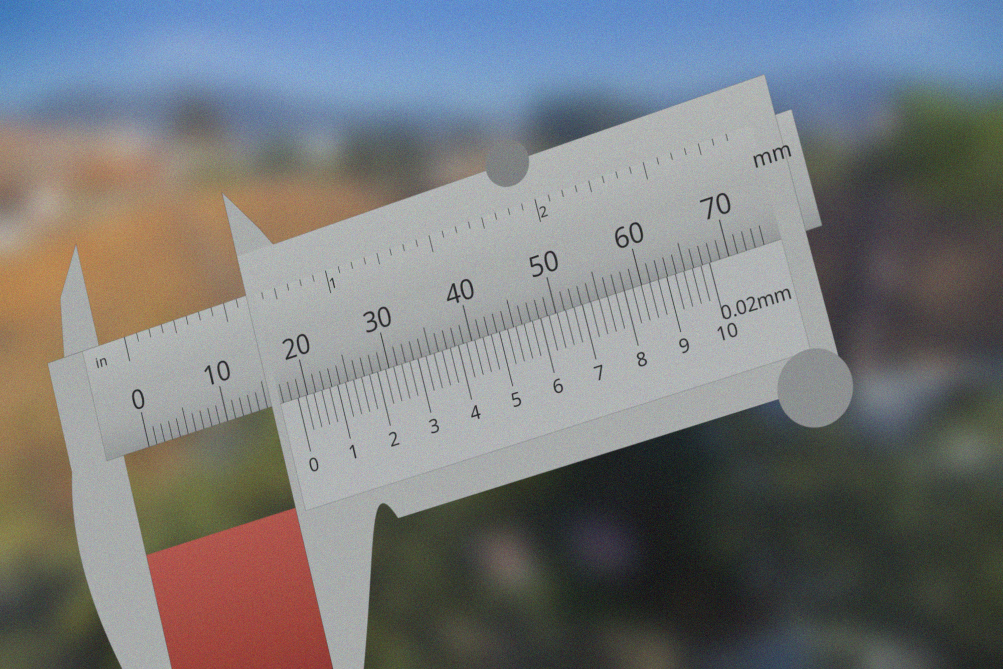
18.8
